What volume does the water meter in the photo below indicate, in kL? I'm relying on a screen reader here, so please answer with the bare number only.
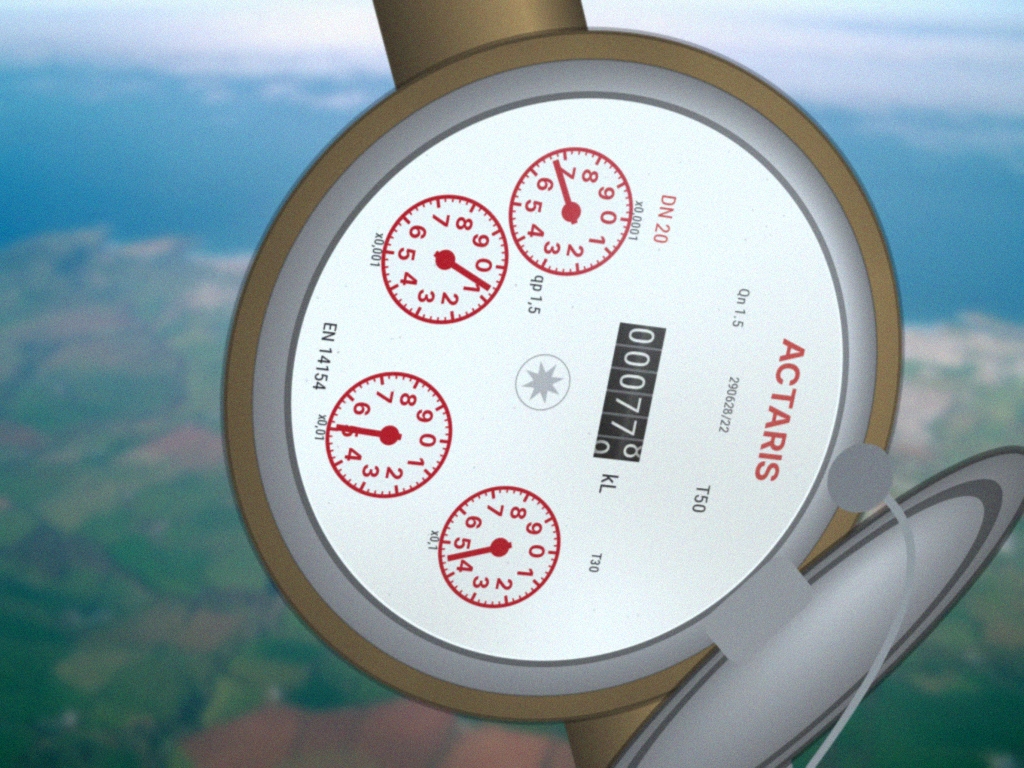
778.4506
